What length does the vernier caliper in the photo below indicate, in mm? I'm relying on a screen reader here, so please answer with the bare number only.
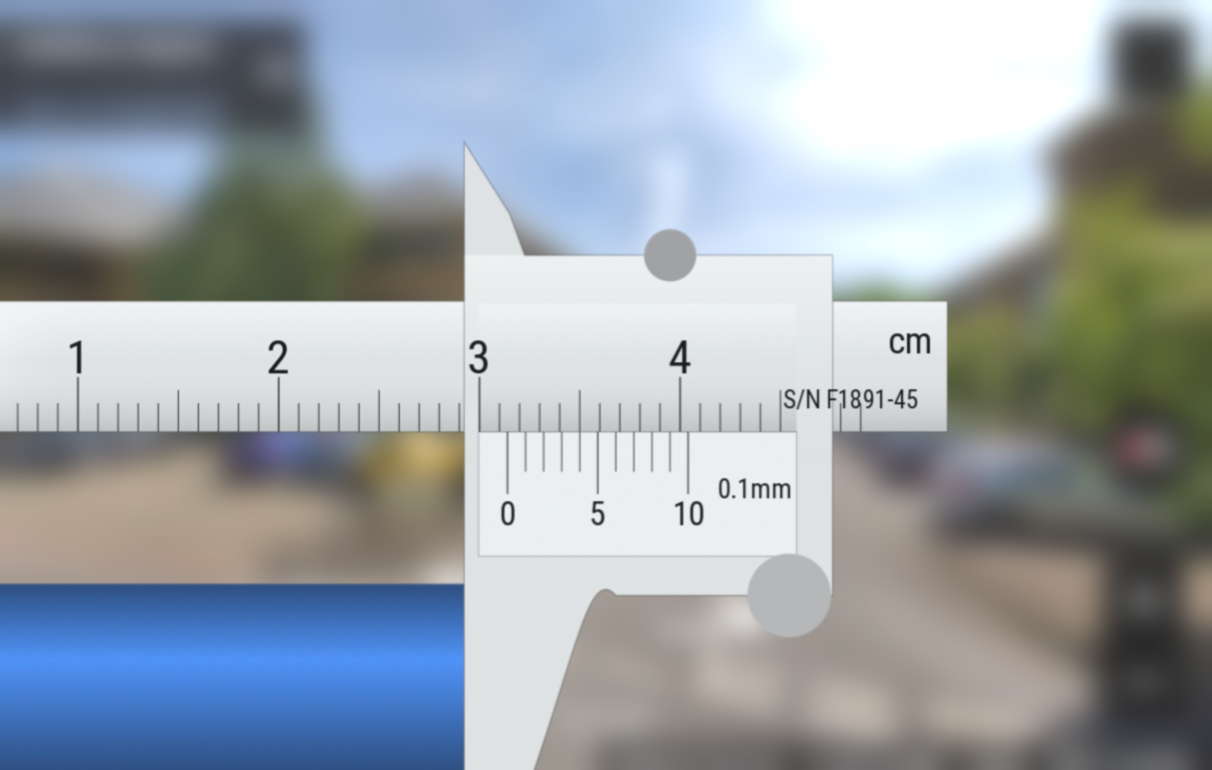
31.4
